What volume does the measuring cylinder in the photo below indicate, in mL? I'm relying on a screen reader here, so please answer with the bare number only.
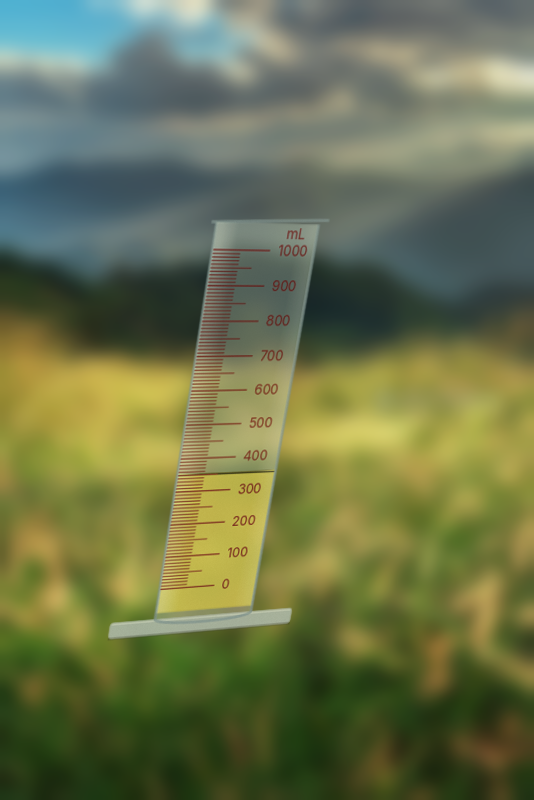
350
